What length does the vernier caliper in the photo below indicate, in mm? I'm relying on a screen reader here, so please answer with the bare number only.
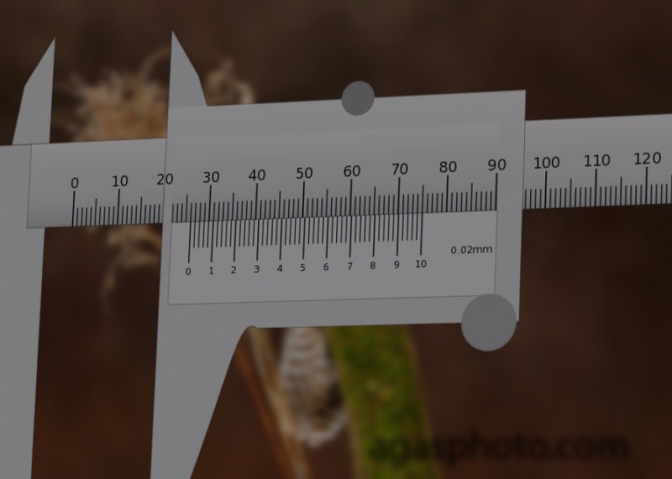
26.0
